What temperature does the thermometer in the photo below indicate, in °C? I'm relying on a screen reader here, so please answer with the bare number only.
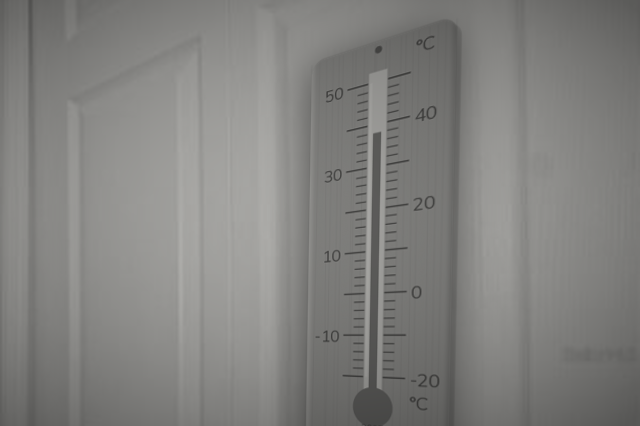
38
